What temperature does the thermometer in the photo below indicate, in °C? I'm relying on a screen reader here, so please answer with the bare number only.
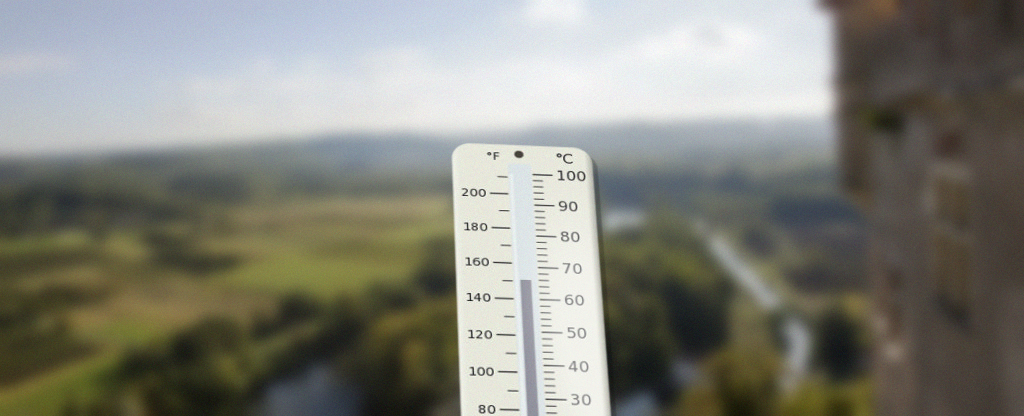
66
